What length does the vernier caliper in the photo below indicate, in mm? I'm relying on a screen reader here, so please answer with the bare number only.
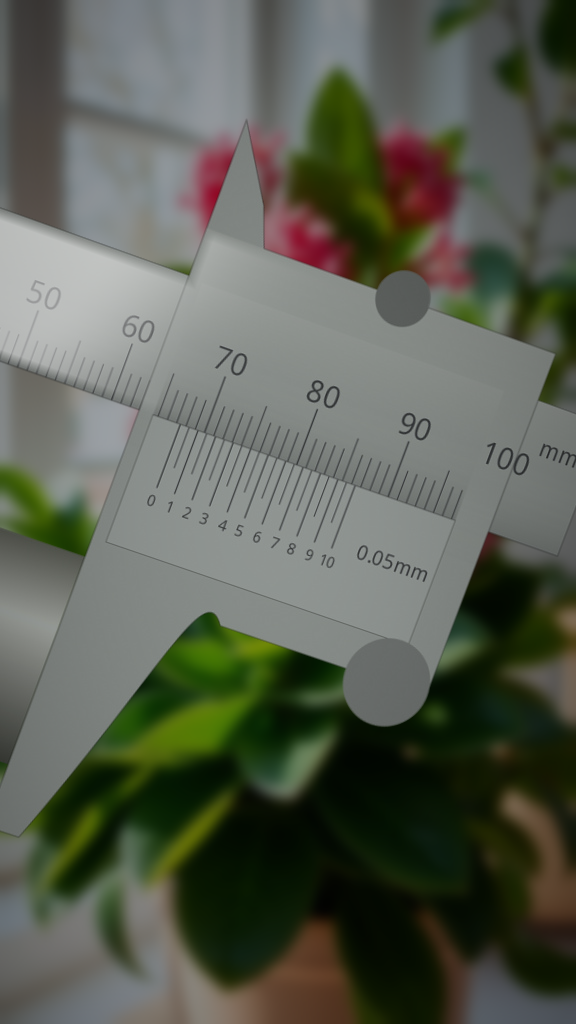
67.4
